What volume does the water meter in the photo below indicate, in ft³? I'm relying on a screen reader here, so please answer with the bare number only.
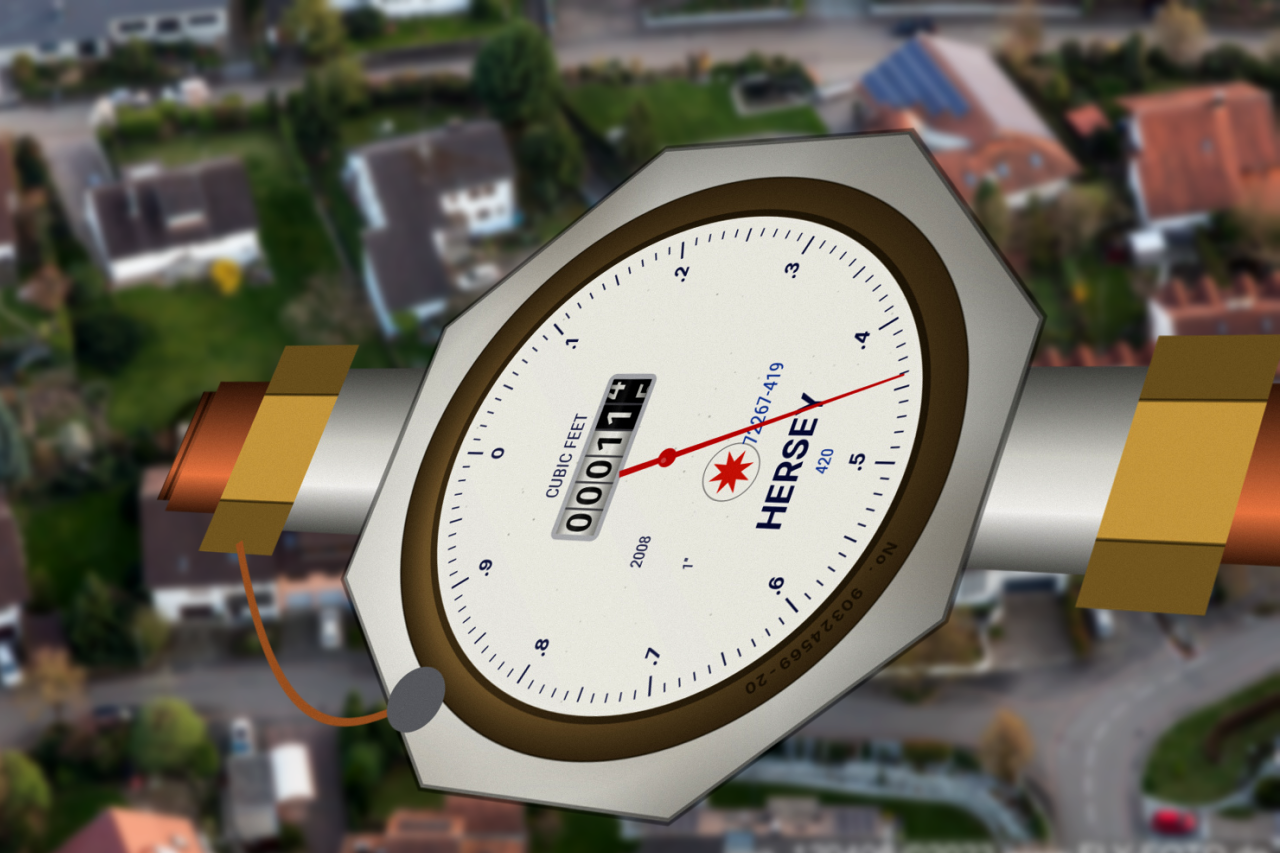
114.44
